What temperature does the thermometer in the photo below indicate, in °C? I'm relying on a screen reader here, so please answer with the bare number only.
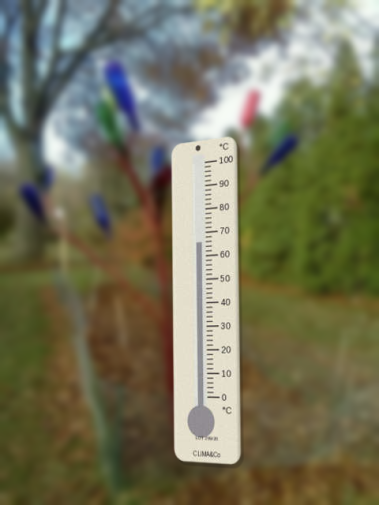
66
